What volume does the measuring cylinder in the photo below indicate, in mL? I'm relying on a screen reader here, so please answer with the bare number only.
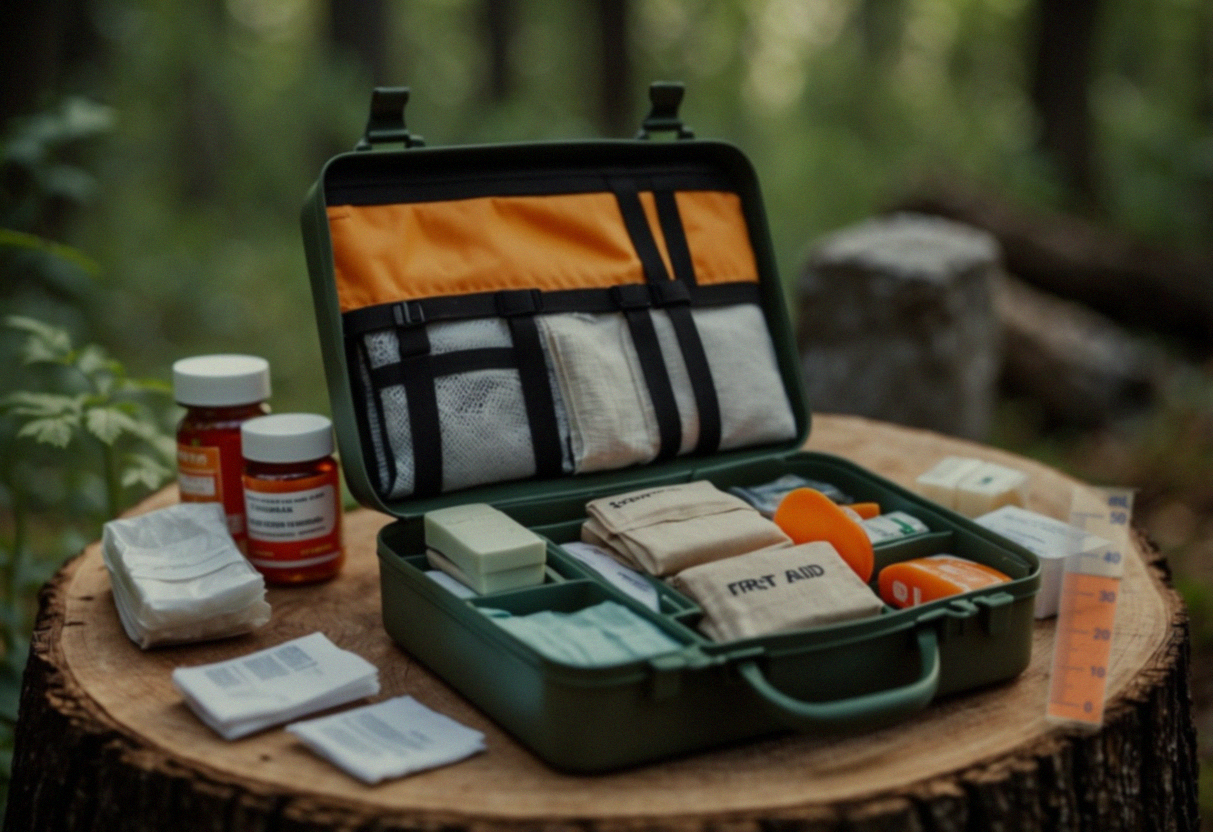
35
